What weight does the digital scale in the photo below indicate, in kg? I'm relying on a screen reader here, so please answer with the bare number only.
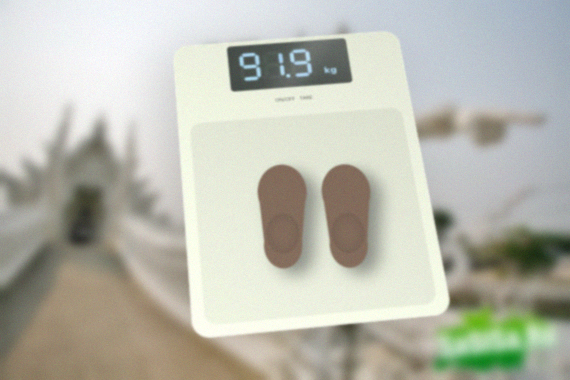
91.9
